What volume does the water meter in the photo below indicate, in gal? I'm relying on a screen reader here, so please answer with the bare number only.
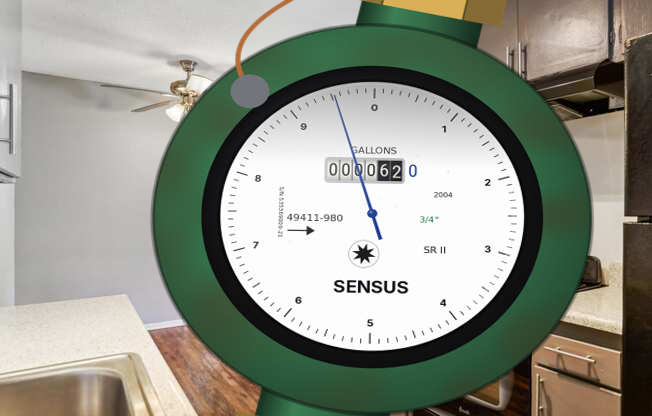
619.5
